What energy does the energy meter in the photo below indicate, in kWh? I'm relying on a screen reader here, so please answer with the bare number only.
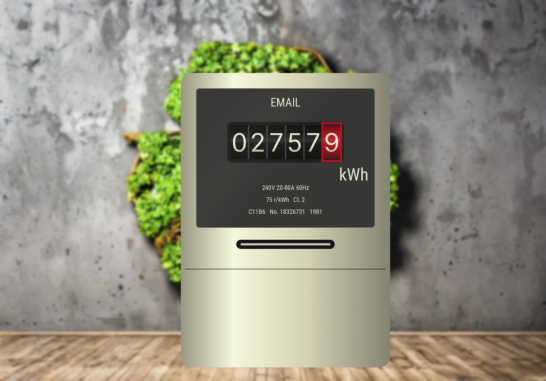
2757.9
